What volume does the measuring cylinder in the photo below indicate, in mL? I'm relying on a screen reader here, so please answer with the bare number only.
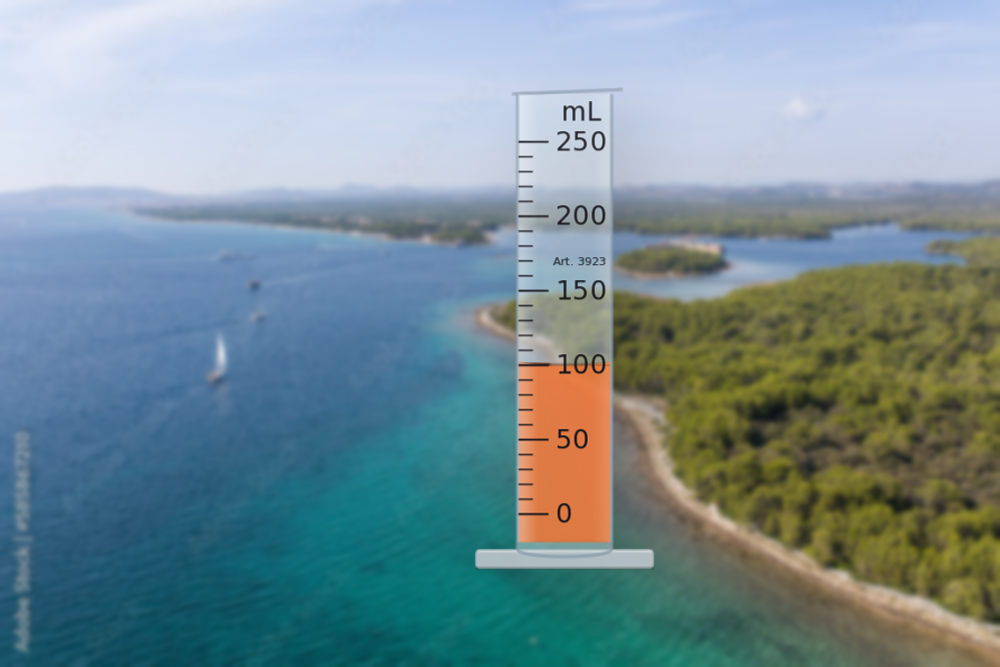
100
